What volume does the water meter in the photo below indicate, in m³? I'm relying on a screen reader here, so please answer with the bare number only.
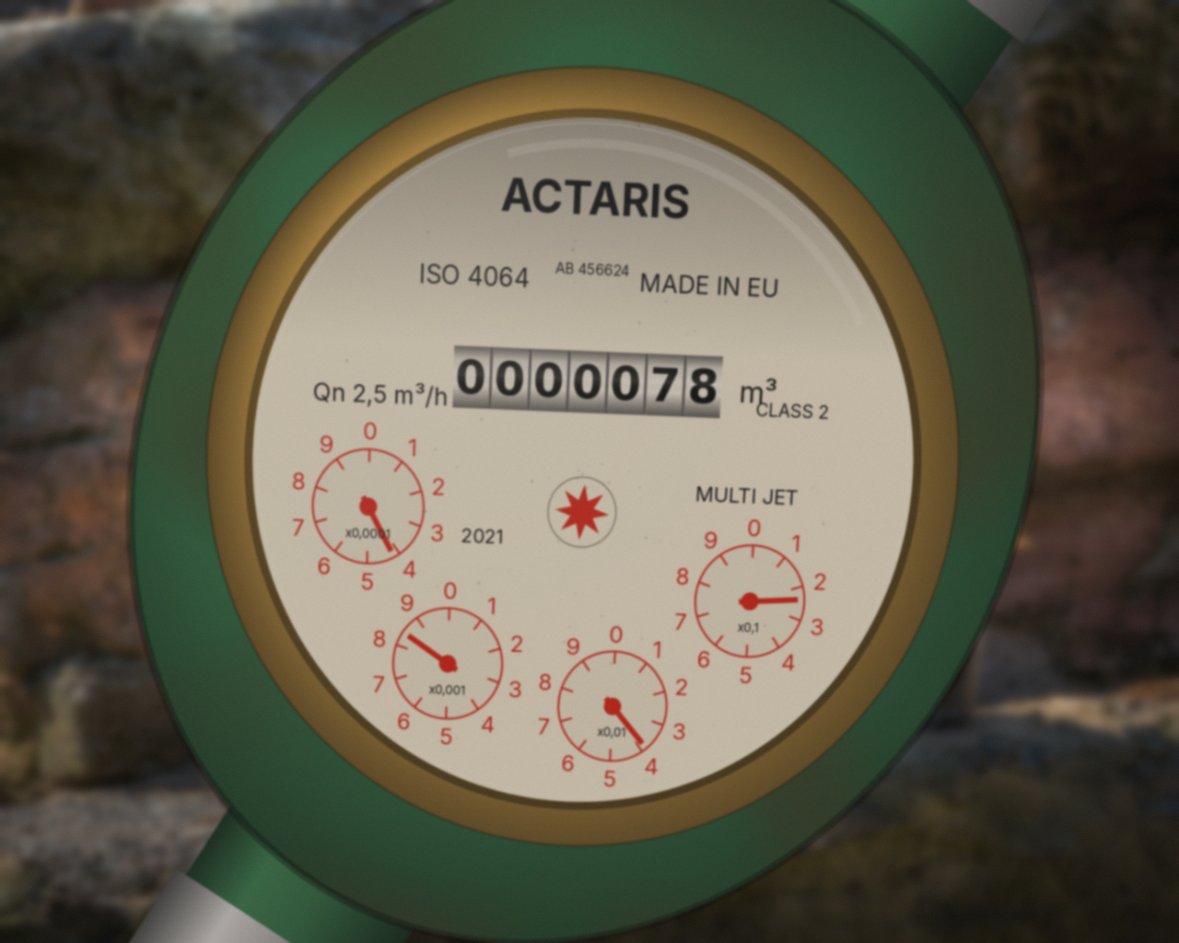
78.2384
